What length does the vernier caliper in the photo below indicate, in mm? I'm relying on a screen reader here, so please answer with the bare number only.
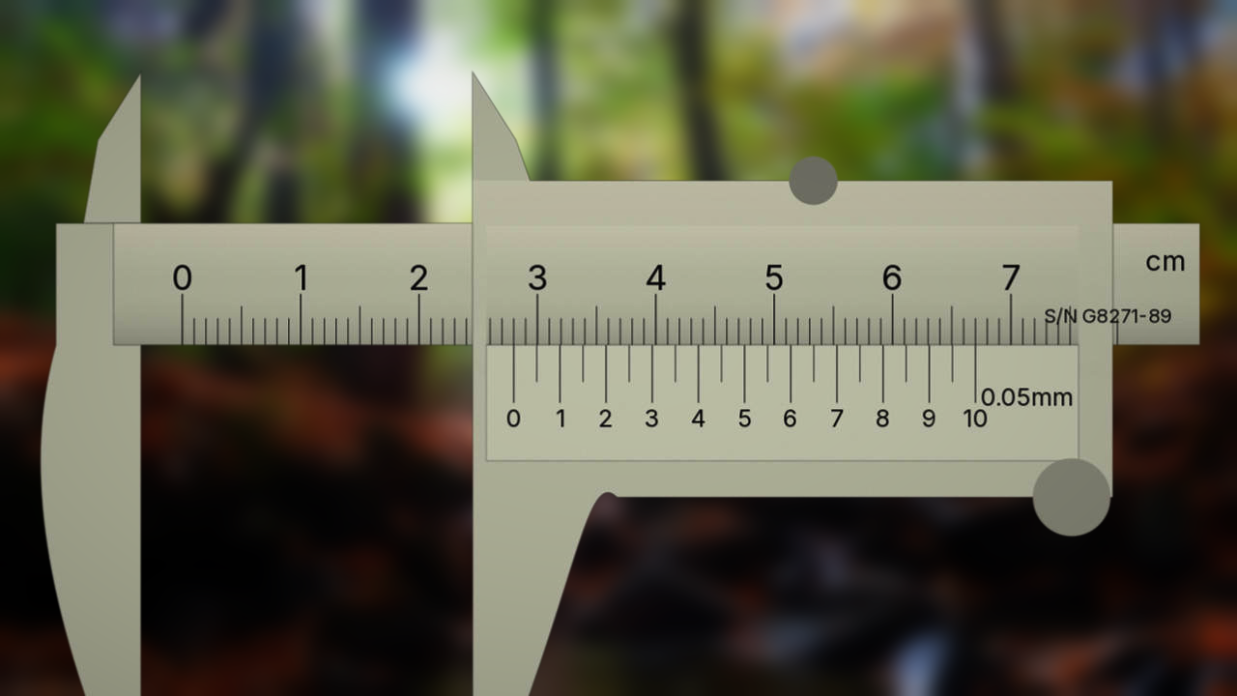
28.0
